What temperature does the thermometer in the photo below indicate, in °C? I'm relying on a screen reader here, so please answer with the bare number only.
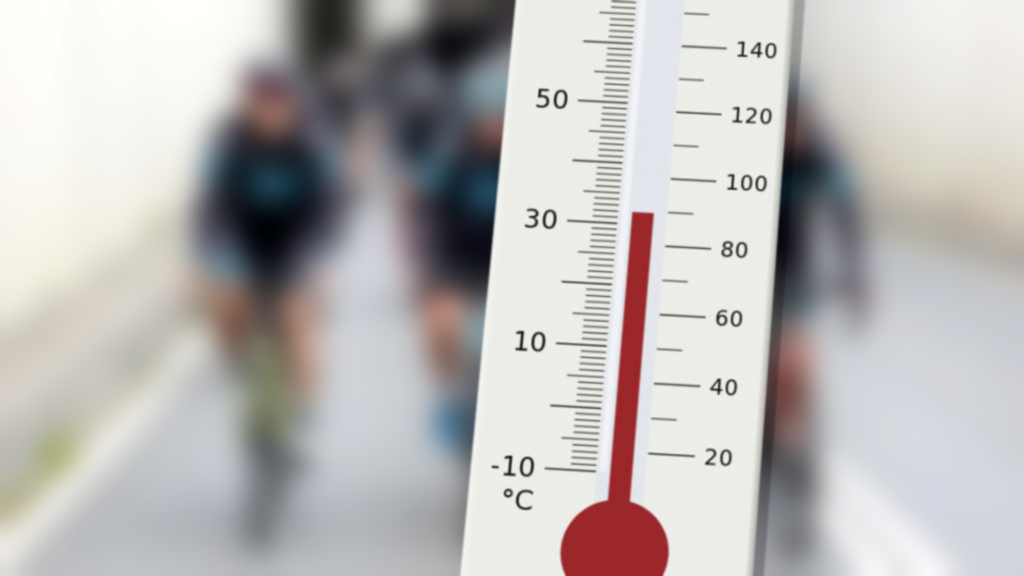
32
